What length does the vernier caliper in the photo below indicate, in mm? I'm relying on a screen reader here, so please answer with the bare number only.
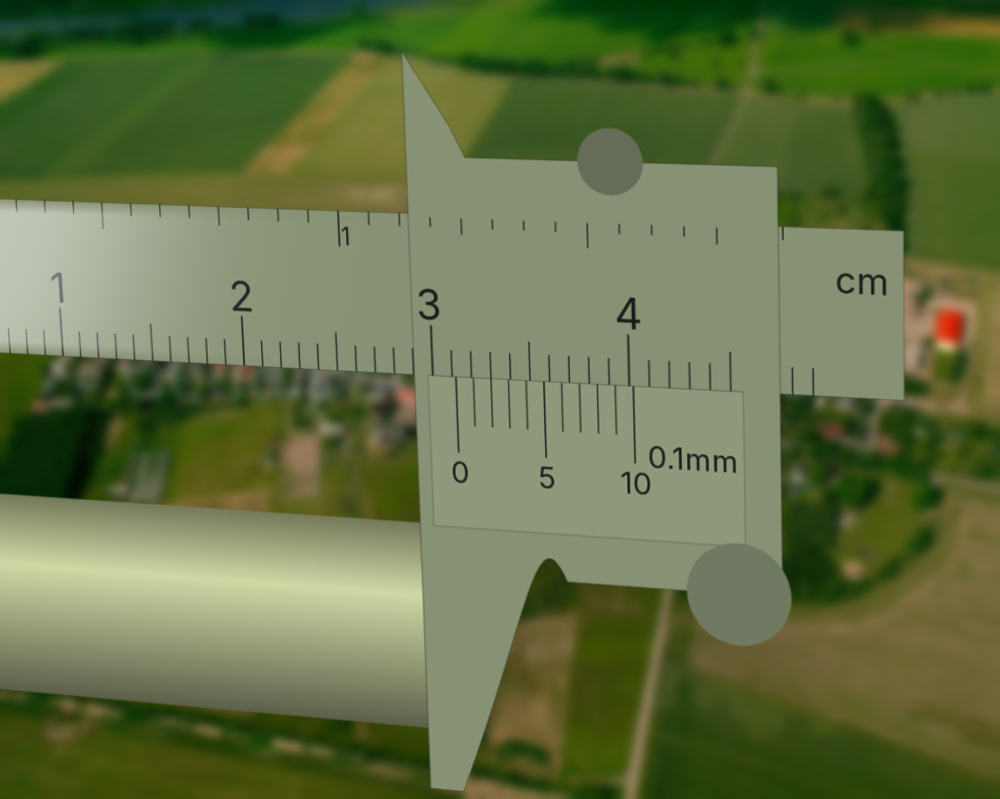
31.2
